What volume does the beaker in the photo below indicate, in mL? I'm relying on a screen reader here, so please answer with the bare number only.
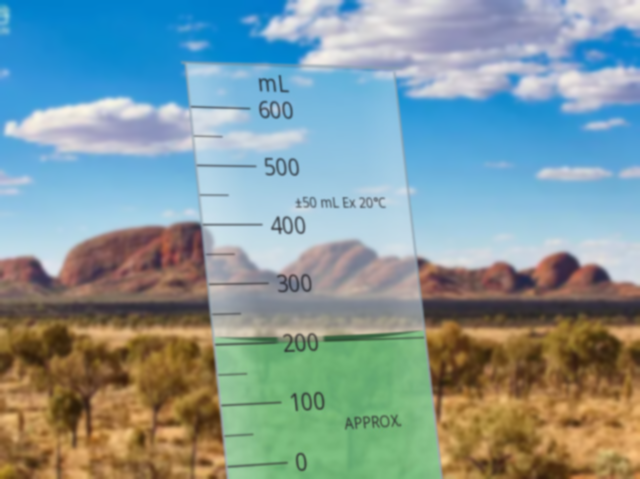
200
